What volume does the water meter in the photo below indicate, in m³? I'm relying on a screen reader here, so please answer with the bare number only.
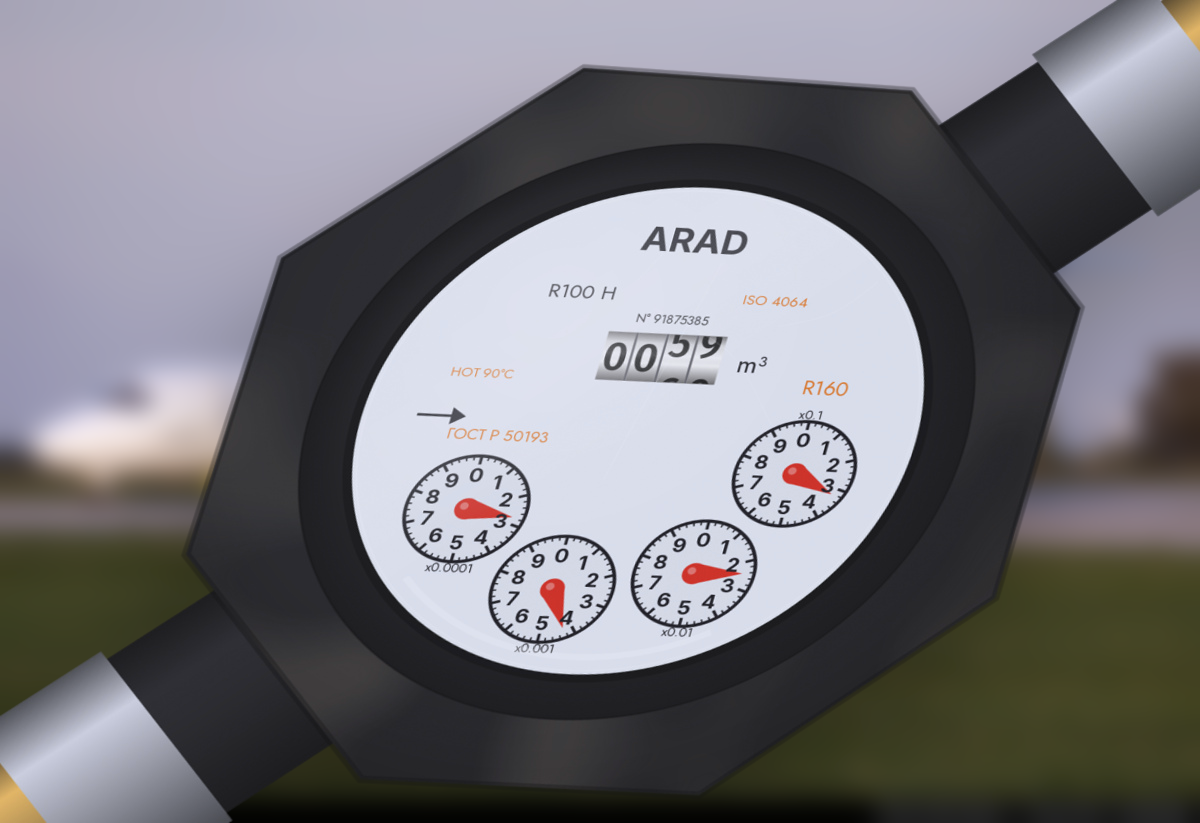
59.3242
